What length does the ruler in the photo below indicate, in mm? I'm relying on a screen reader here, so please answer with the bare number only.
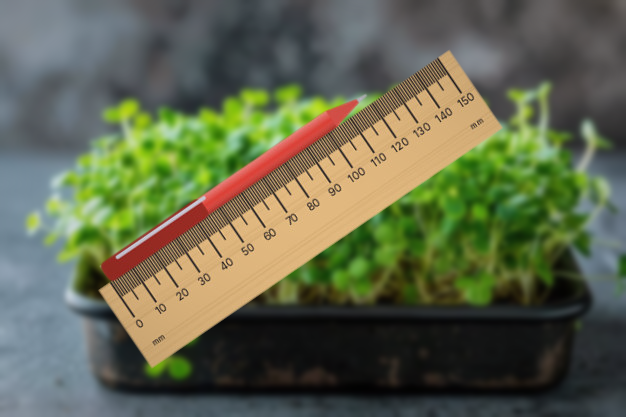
120
